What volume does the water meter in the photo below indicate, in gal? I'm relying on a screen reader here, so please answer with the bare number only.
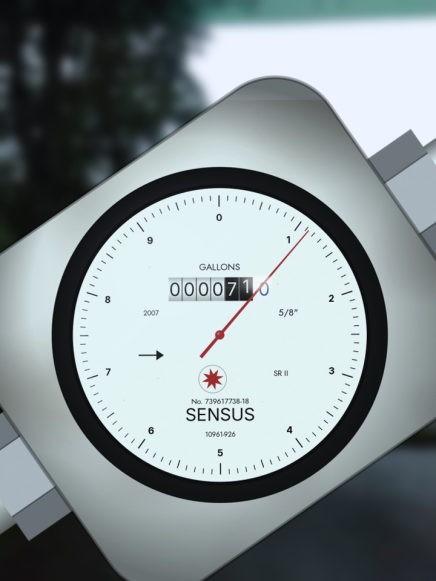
711.1
